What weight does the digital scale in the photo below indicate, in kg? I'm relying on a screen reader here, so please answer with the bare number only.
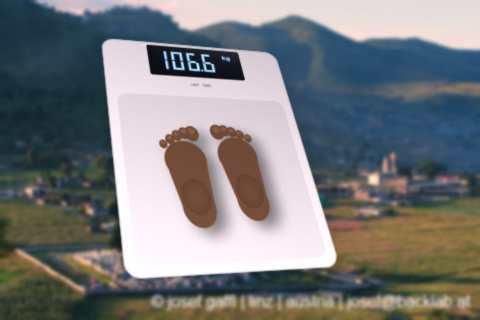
106.6
